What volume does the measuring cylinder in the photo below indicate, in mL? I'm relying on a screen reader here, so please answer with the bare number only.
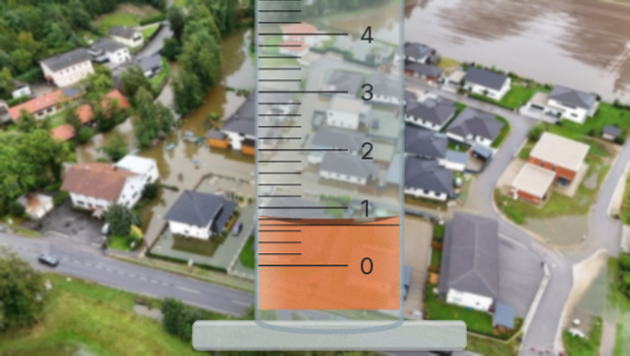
0.7
